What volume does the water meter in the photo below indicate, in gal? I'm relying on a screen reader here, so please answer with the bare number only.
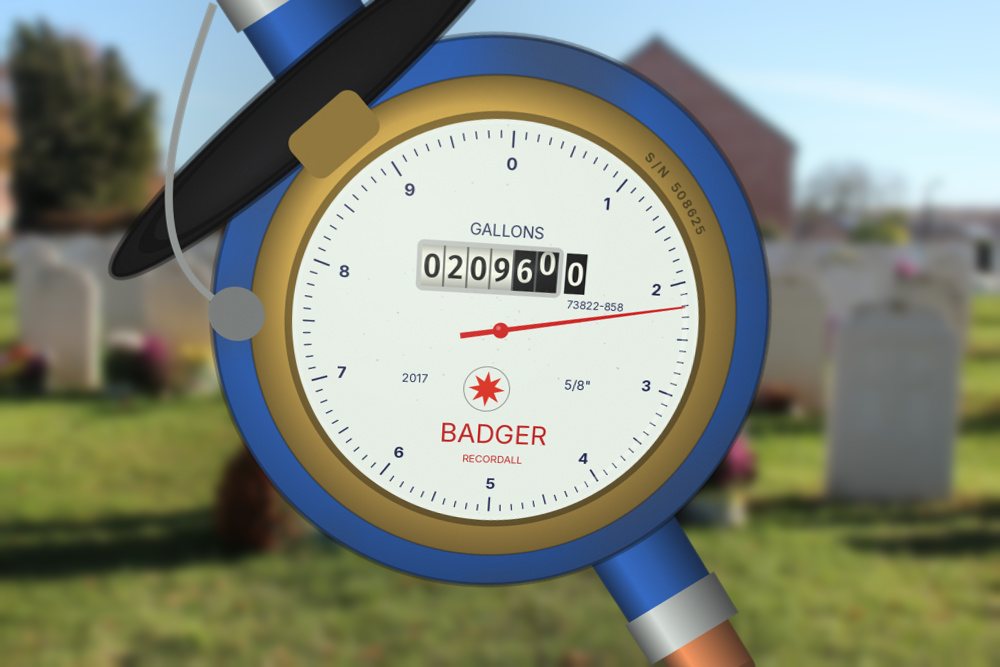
209602.2
